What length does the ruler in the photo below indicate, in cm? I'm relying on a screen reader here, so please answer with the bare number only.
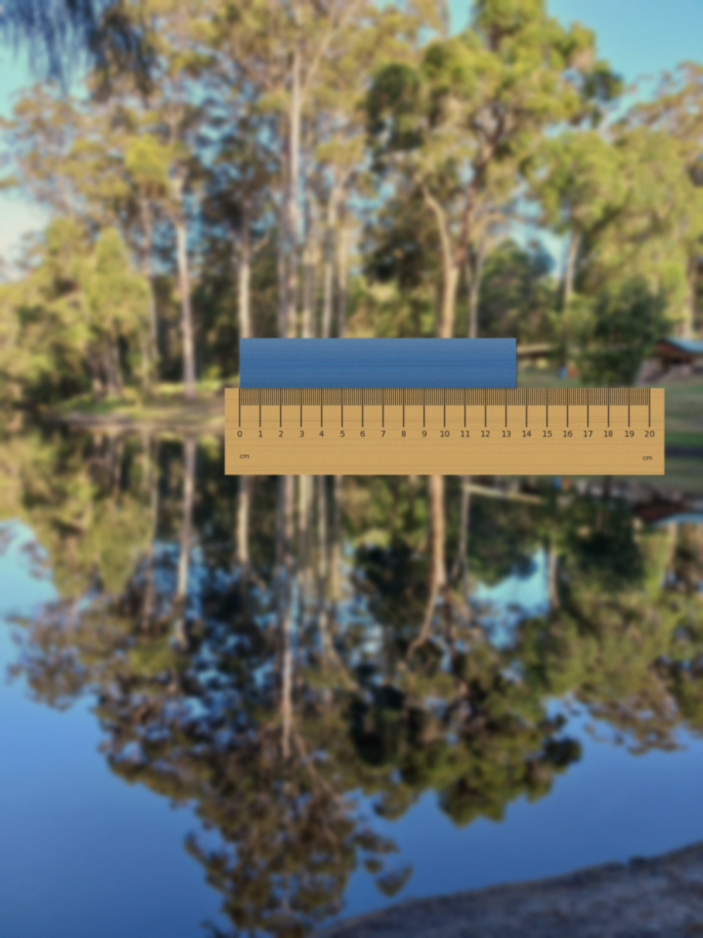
13.5
